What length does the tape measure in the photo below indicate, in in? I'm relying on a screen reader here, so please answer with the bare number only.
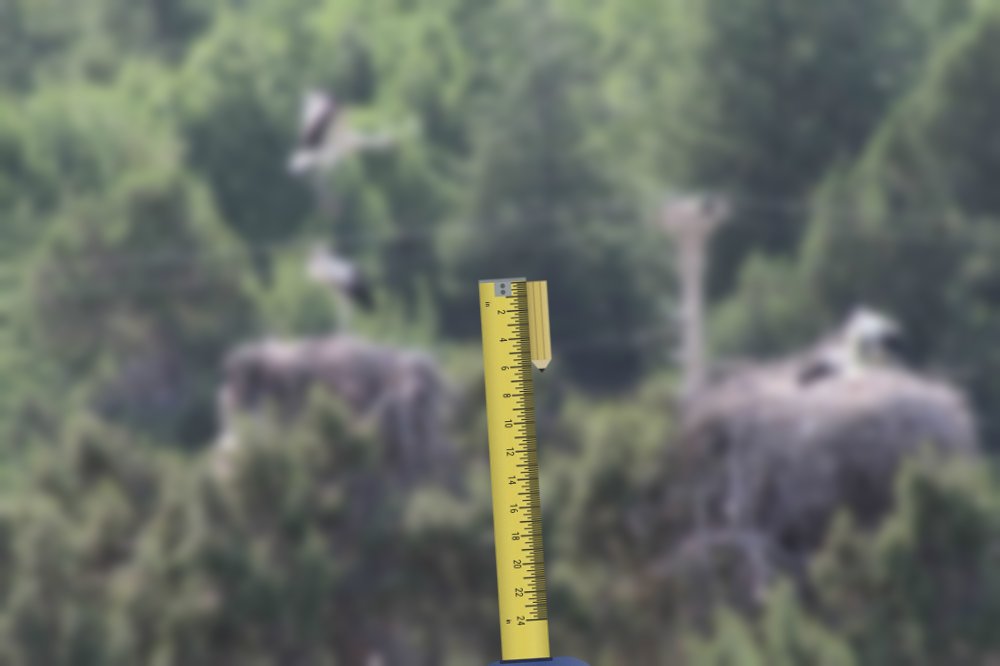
6.5
